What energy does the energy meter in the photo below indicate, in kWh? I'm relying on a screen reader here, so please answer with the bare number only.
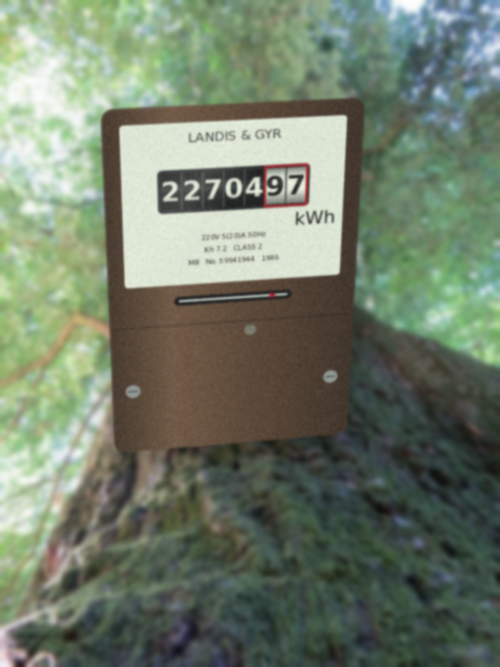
22704.97
